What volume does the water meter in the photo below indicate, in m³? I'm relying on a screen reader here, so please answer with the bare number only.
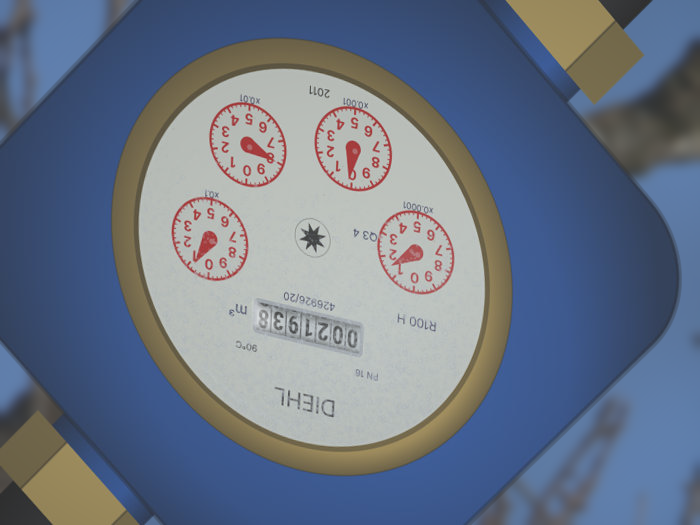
21938.0801
